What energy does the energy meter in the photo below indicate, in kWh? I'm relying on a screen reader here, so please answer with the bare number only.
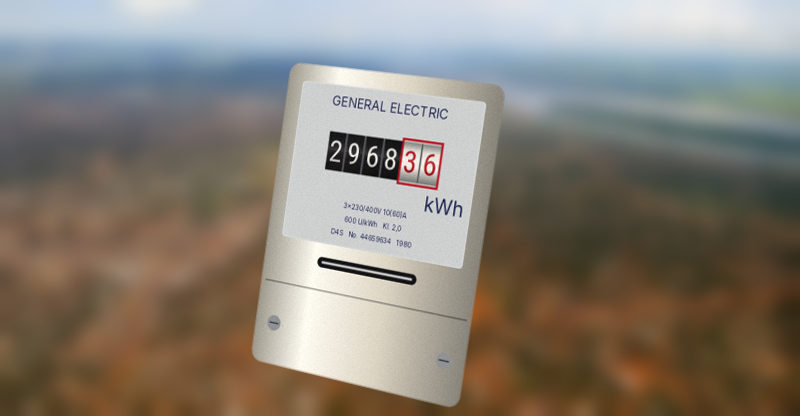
2968.36
